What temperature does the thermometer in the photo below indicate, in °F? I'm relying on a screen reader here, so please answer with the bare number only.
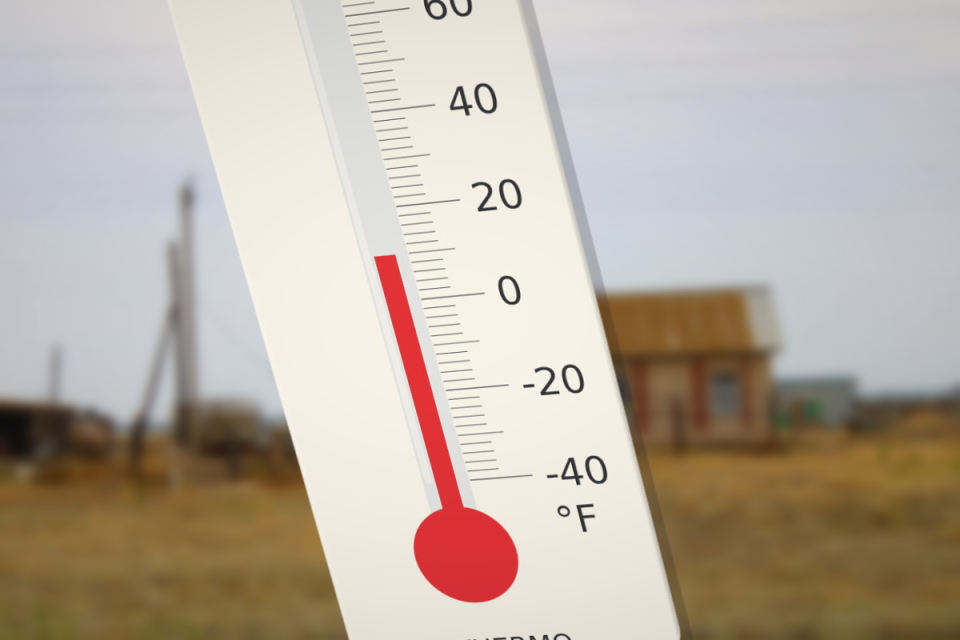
10
